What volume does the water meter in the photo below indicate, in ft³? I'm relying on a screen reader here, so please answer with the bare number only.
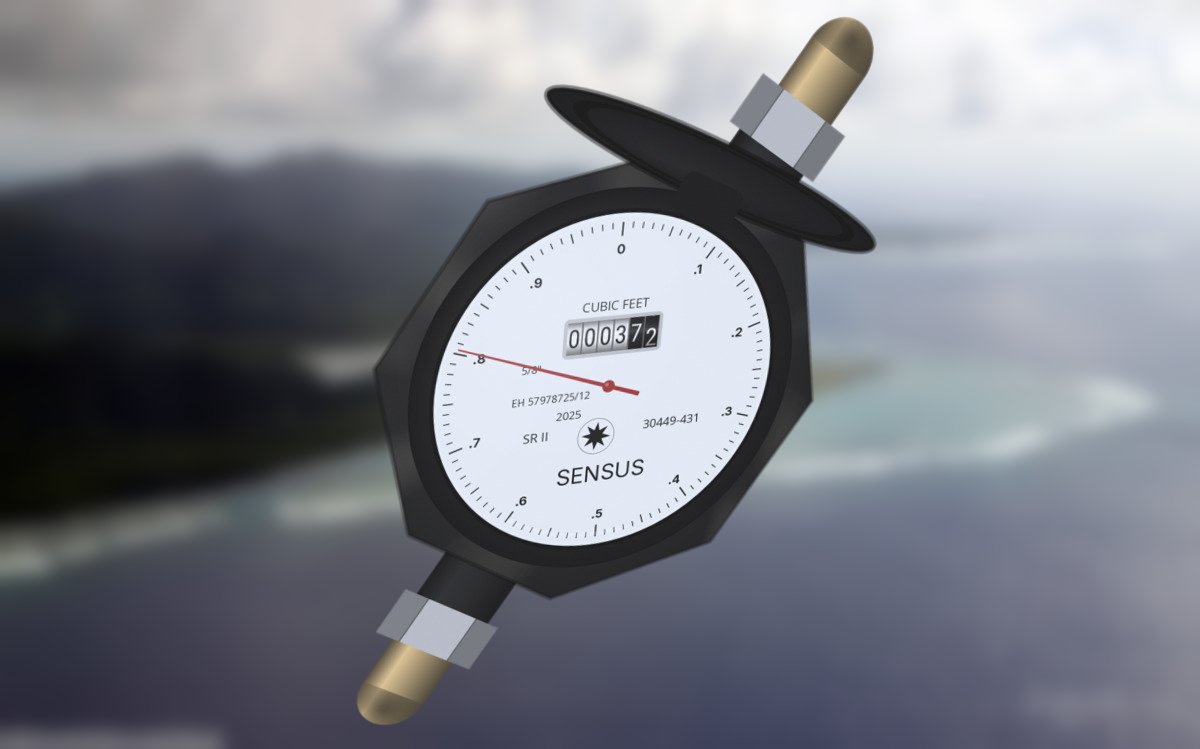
371.80
